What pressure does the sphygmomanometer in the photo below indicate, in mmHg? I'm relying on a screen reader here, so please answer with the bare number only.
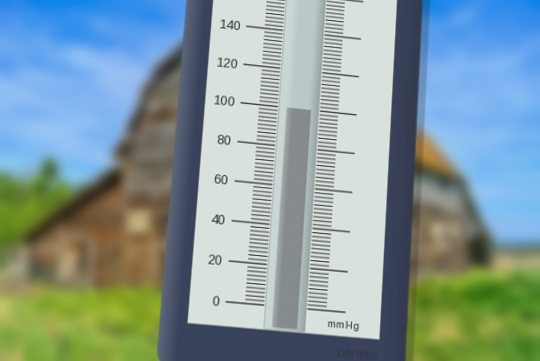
100
